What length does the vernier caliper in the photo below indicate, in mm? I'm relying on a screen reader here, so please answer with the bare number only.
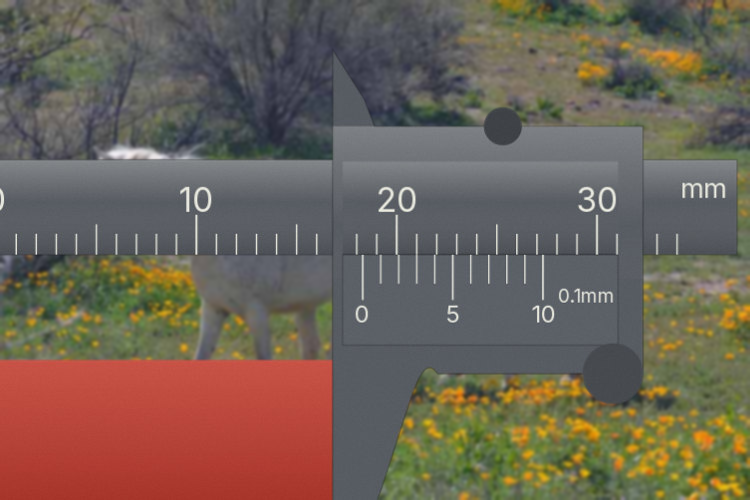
18.3
